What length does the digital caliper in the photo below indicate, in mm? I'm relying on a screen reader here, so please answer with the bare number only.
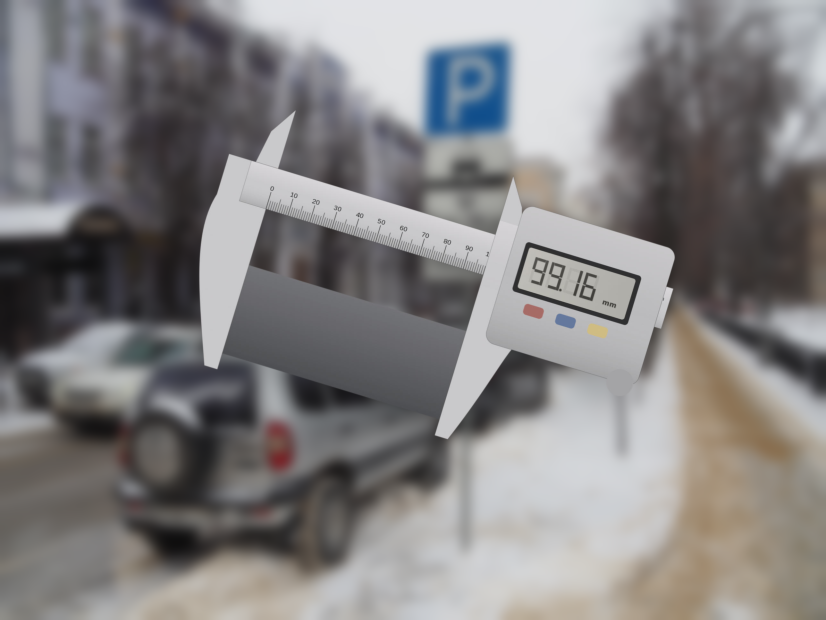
99.16
